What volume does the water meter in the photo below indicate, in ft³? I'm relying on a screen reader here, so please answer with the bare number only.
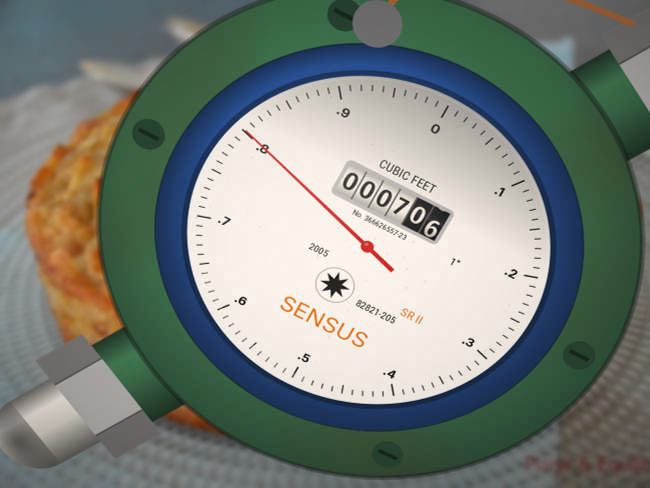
705.80
